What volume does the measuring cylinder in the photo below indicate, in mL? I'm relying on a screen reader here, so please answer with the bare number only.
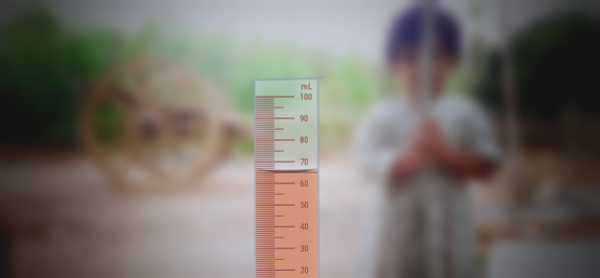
65
